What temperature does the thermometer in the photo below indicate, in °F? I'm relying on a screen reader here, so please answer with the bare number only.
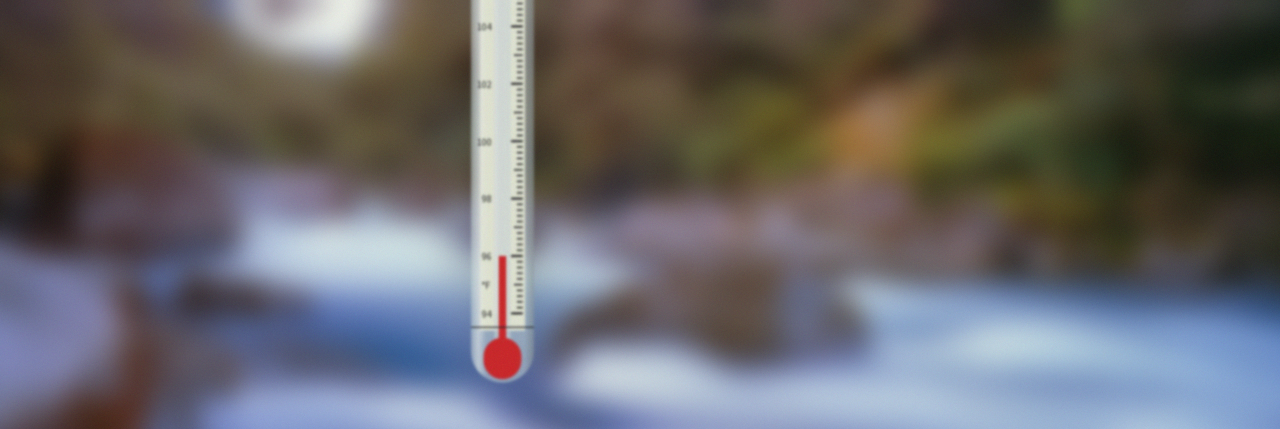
96
